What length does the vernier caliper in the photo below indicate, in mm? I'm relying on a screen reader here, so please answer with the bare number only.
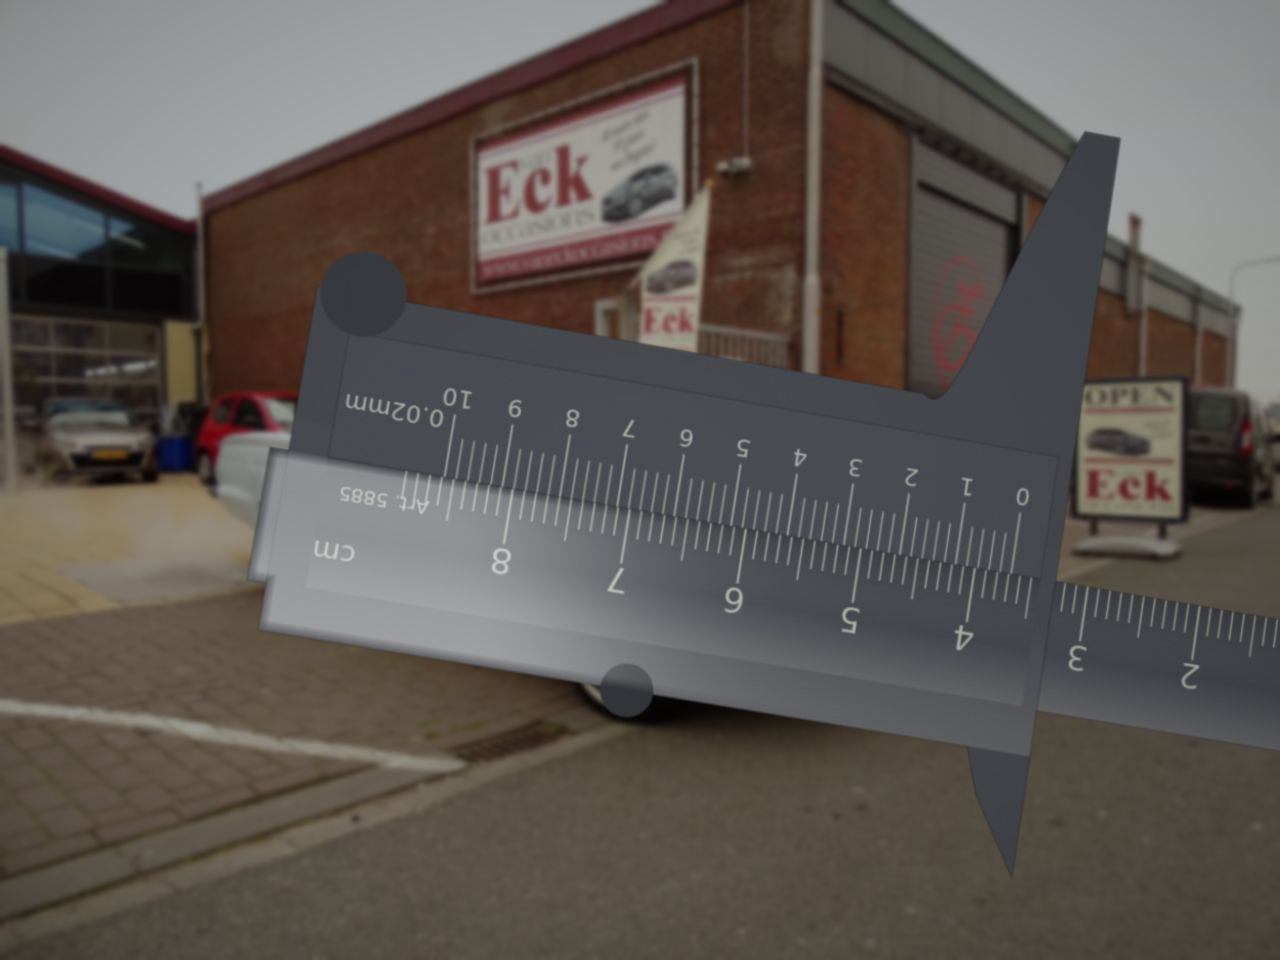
36.8
